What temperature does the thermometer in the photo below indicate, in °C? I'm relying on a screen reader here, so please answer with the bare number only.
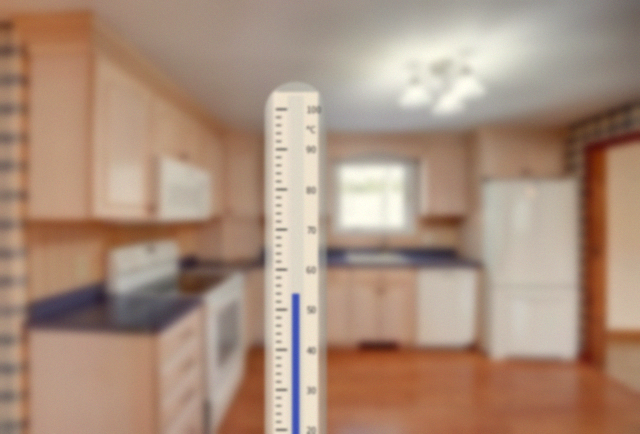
54
